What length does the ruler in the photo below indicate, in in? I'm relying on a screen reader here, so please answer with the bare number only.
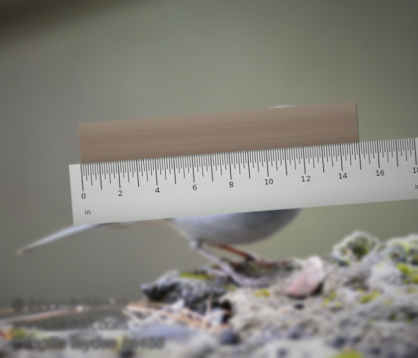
15
